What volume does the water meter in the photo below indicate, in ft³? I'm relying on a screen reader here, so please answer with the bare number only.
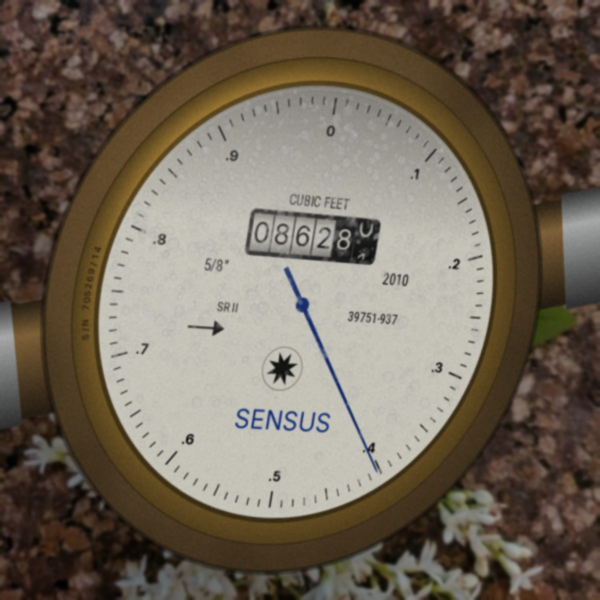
86280.40
